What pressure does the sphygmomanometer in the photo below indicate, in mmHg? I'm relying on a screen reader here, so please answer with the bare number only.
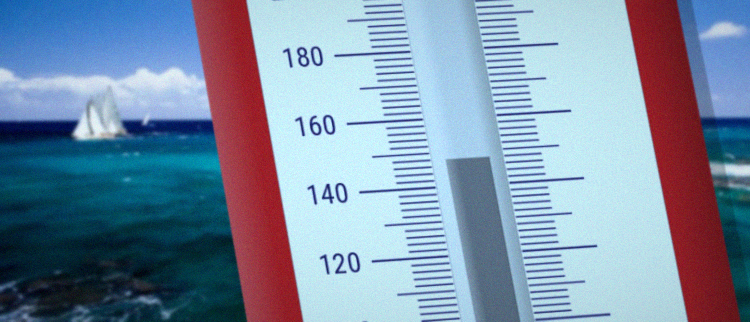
148
